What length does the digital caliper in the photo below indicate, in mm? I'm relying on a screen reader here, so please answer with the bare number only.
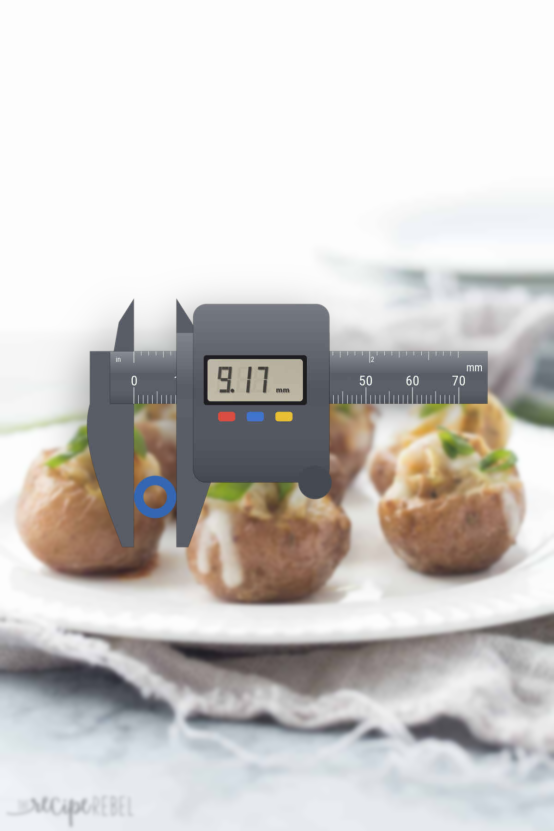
9.17
